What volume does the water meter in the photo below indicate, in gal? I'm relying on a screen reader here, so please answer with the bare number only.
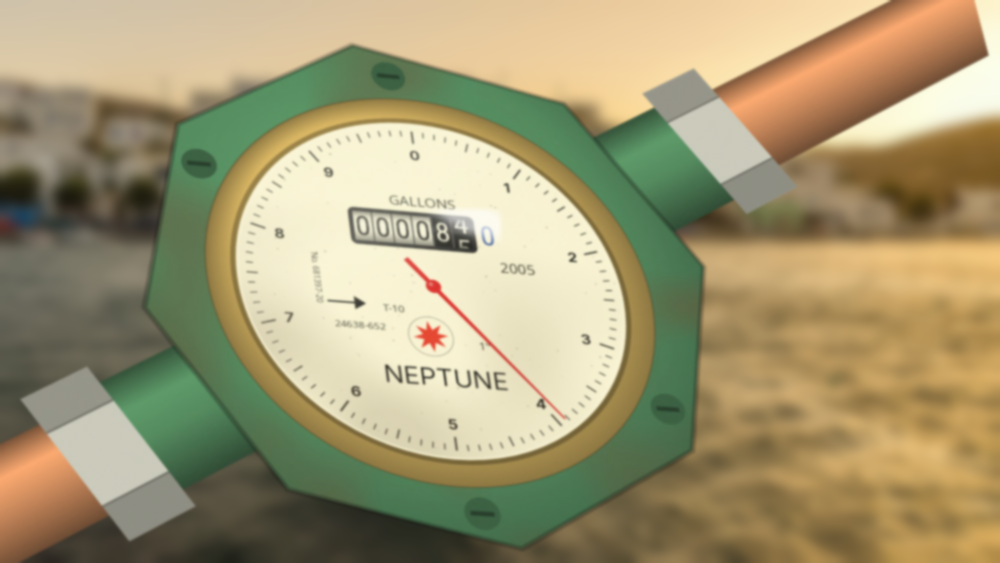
843.9
